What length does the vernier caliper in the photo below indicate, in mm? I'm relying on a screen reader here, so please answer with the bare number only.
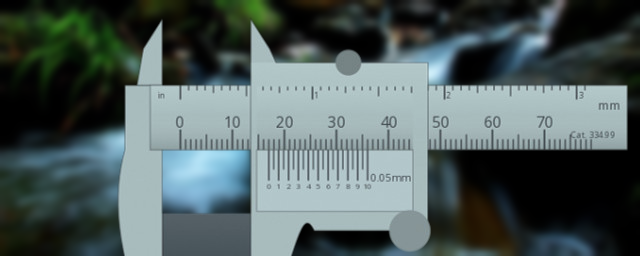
17.0
